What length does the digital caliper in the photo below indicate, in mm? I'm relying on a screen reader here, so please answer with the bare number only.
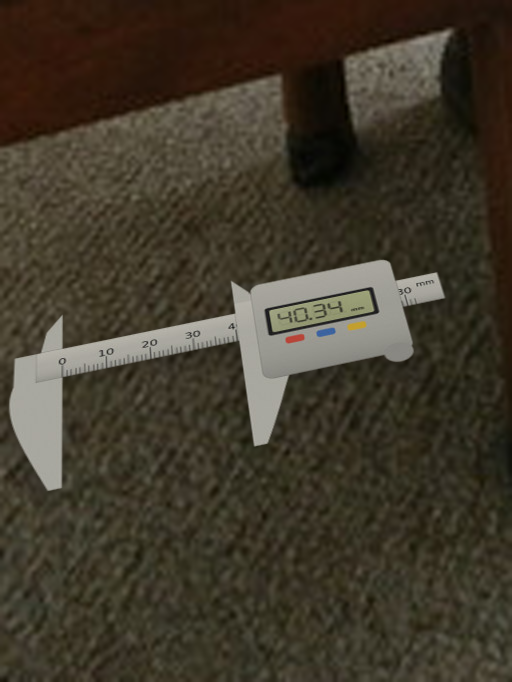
40.34
